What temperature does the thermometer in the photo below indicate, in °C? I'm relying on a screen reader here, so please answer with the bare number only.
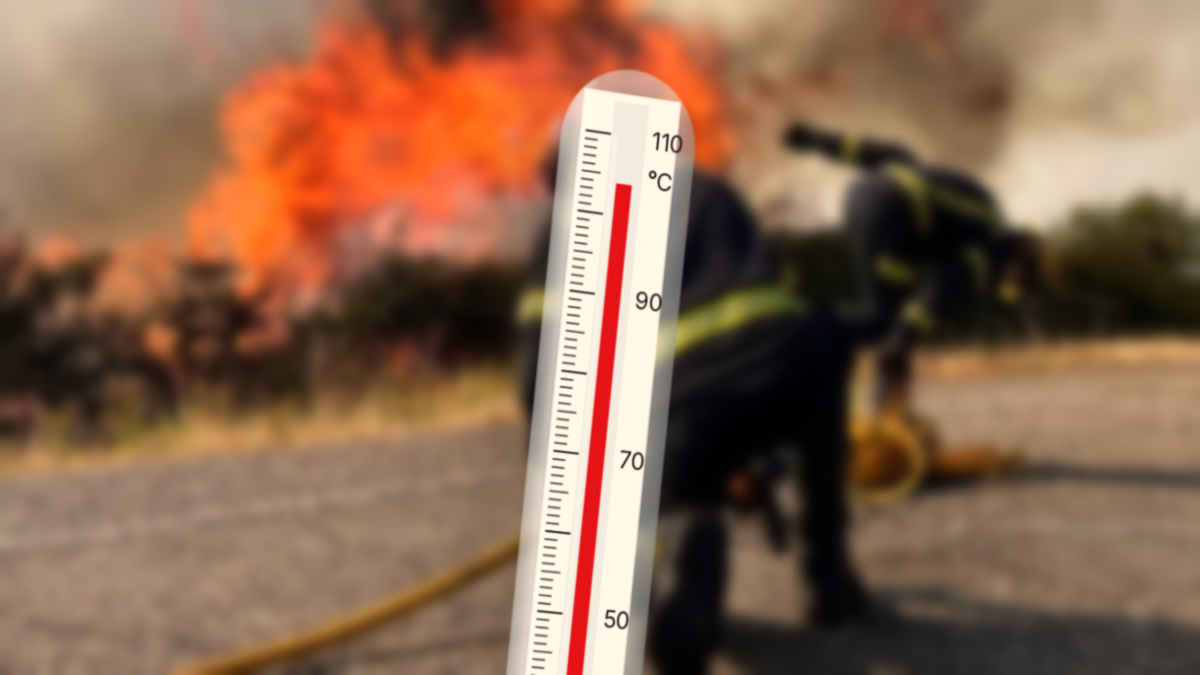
104
